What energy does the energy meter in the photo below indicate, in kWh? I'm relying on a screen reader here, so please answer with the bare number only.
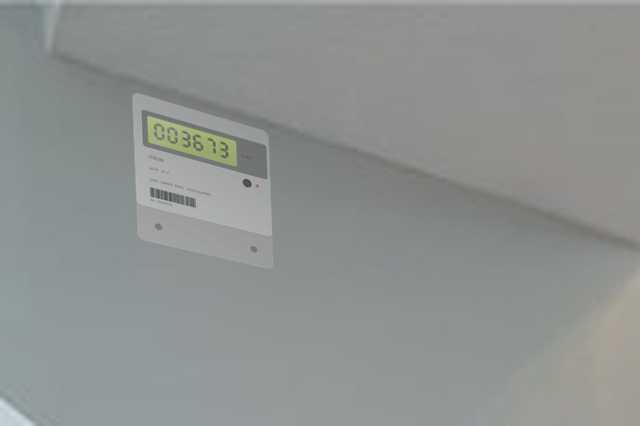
3673
